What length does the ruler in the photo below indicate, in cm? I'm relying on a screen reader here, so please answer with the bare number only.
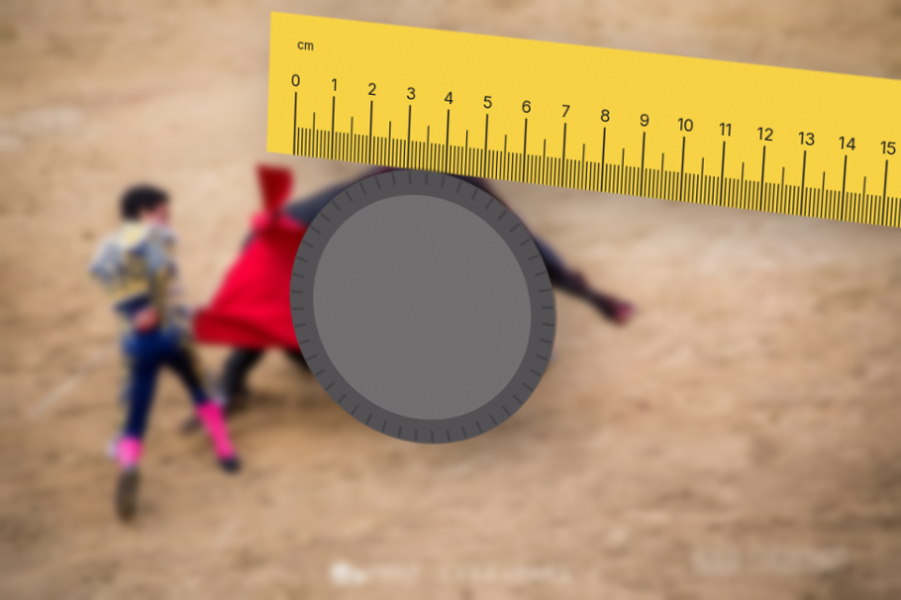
7
